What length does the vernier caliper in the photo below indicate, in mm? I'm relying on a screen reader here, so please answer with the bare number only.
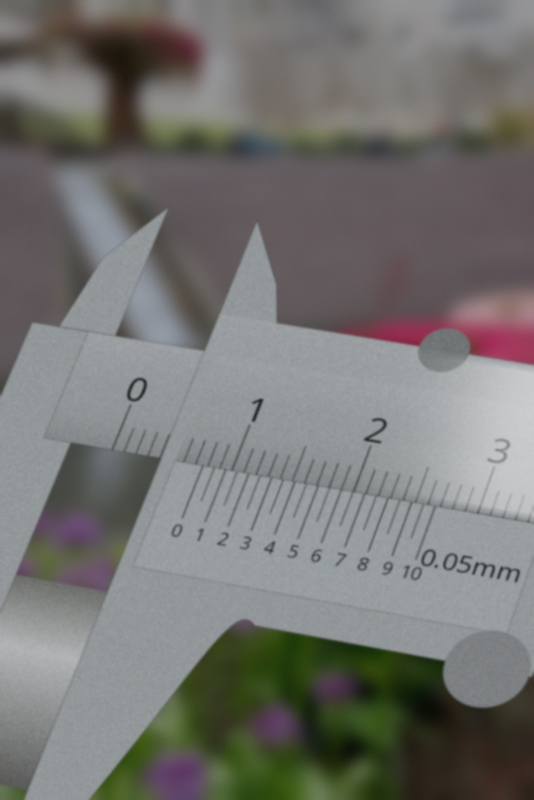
7.6
